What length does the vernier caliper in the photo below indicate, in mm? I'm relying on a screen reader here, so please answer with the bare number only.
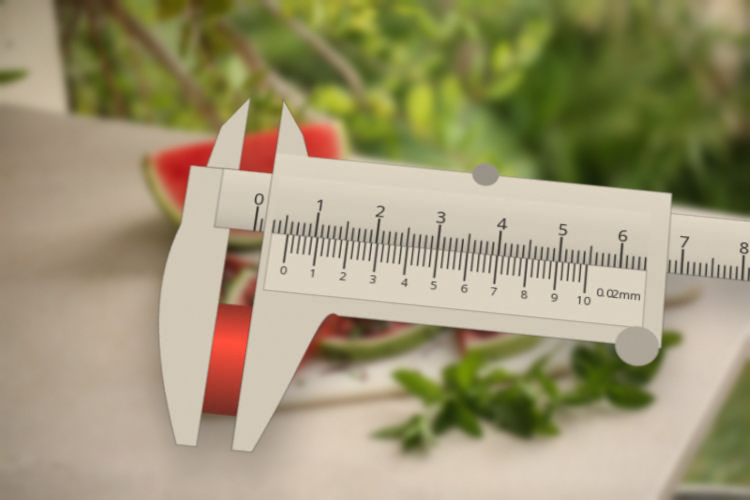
5.5
